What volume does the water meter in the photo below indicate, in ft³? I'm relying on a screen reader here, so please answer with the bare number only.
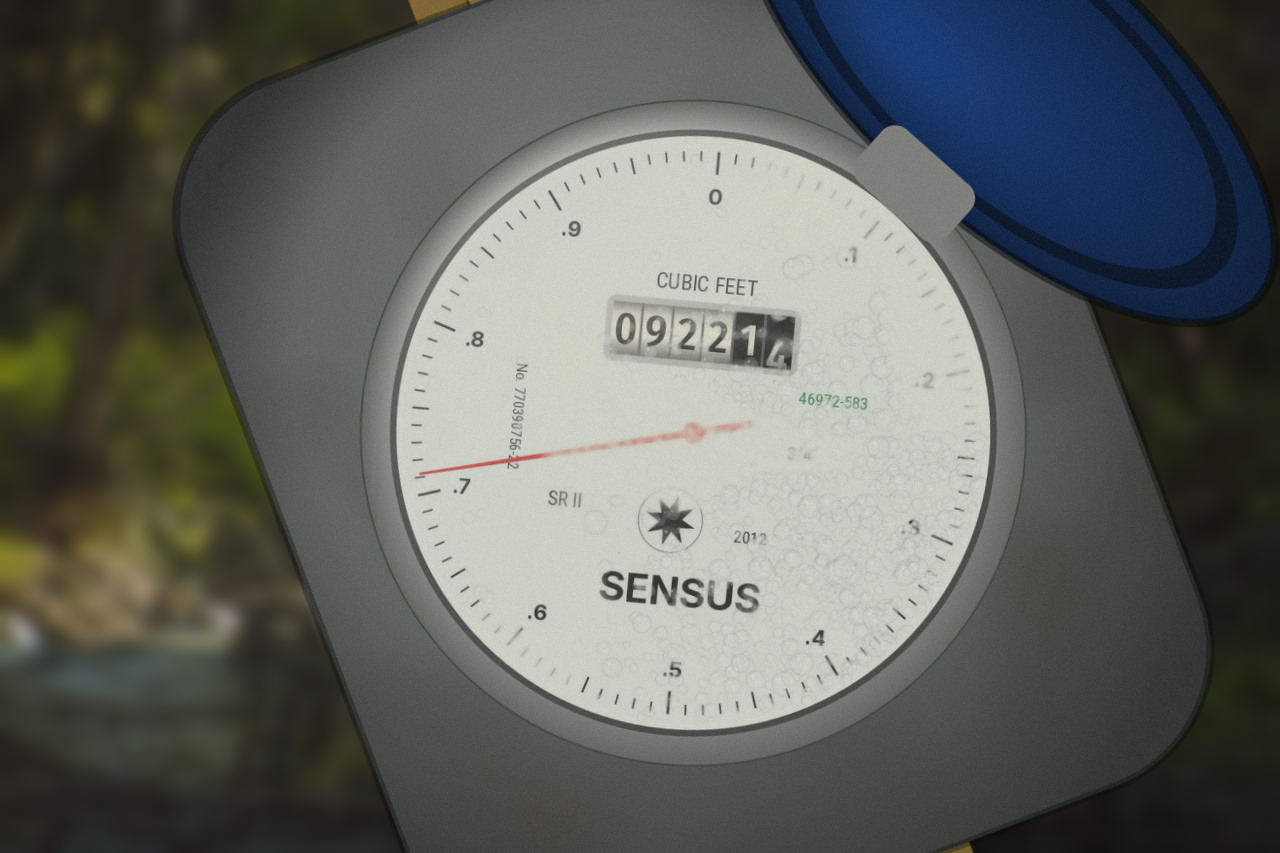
92213.71
